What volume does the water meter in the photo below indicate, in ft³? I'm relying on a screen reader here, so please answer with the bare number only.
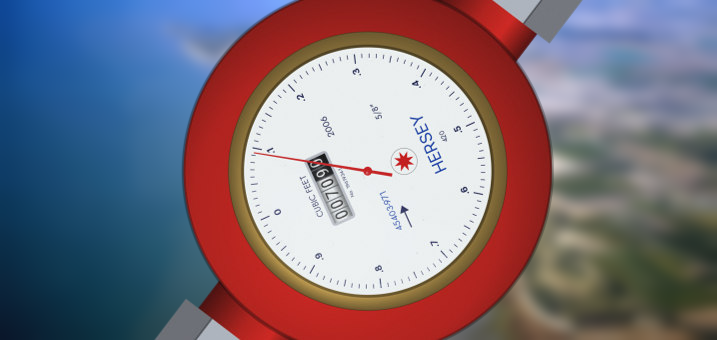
7090.09
